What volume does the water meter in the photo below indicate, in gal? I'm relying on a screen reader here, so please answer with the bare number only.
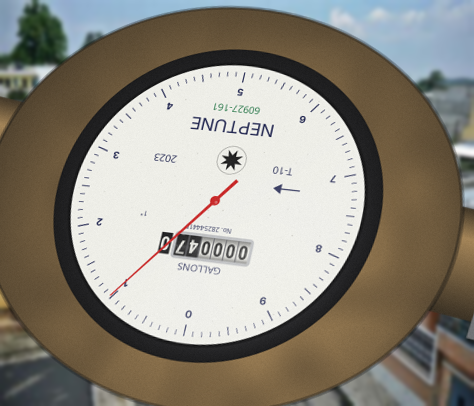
471.0
